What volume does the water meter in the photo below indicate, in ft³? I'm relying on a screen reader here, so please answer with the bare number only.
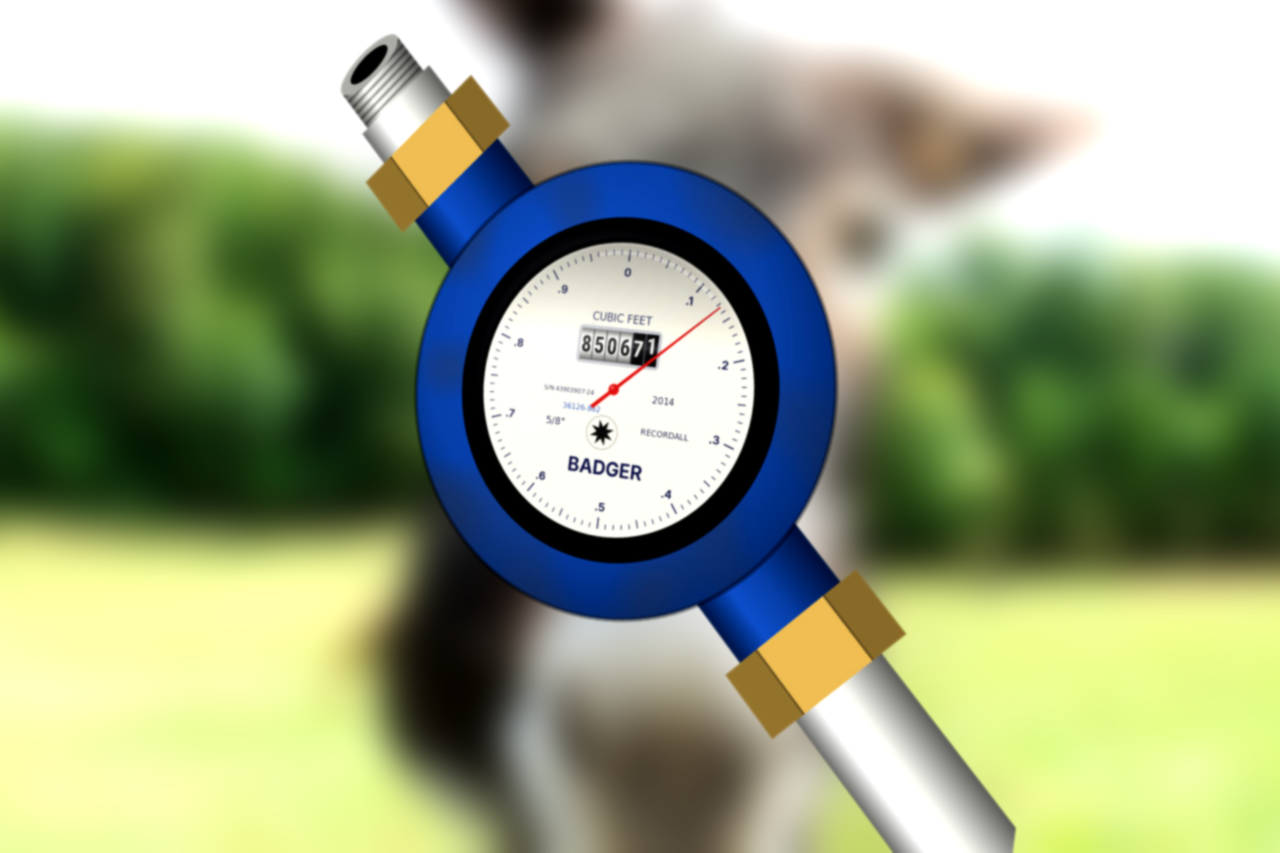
850671.13
